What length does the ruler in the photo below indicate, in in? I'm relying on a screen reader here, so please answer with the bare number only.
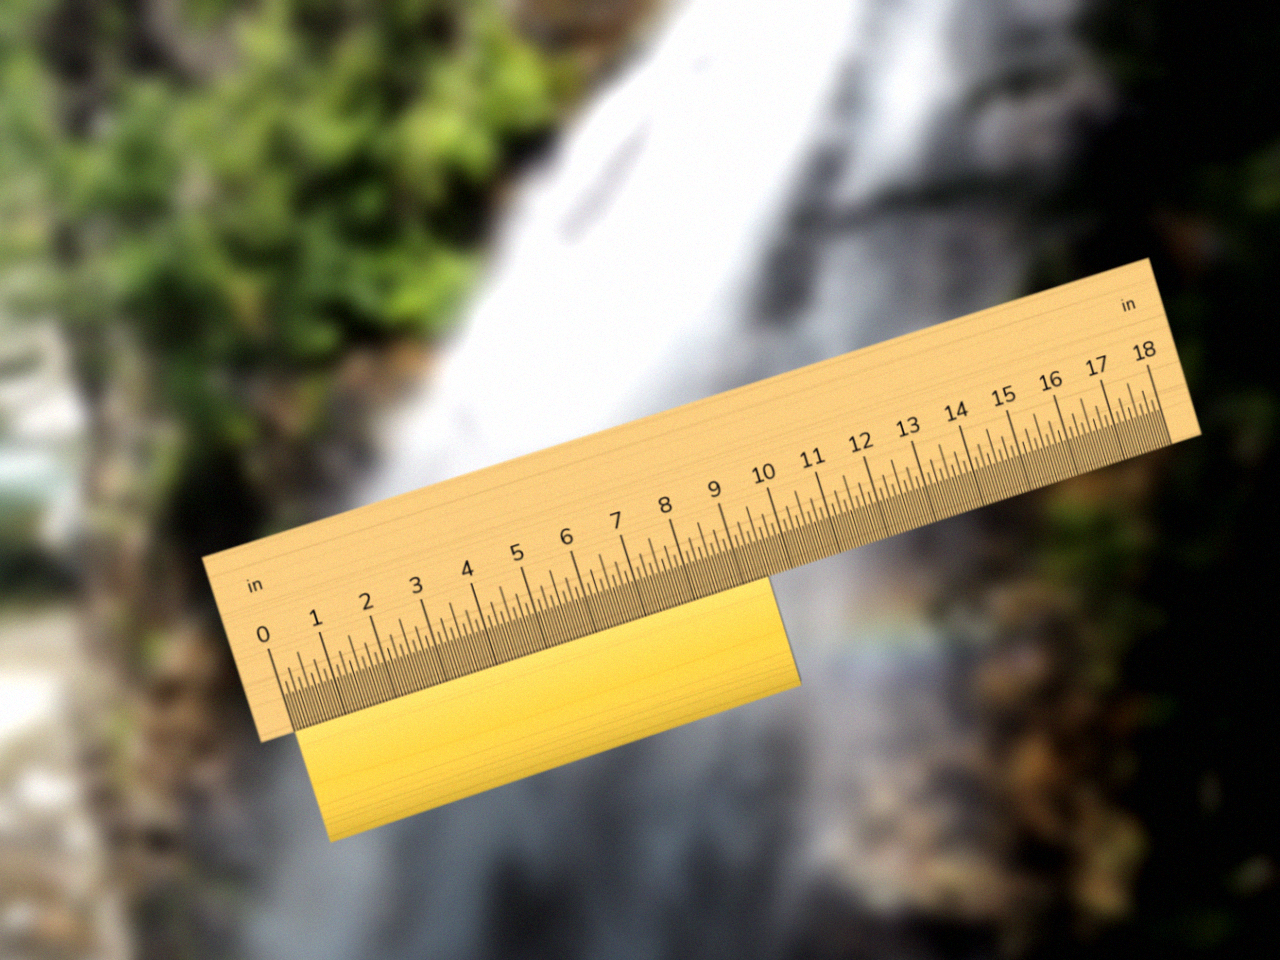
9.5
